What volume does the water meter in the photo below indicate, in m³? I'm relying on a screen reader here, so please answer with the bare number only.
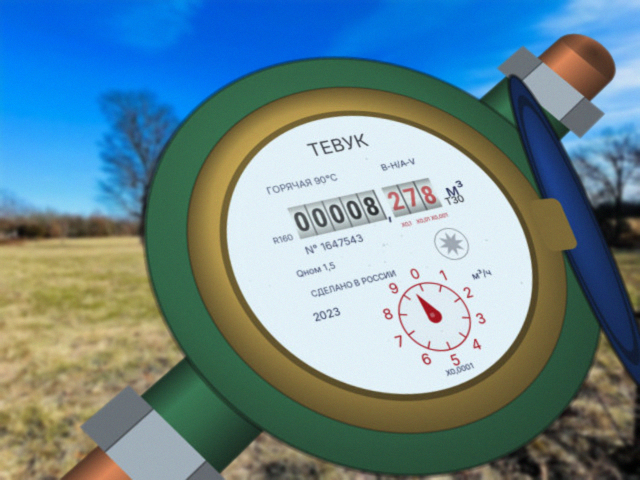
8.2779
